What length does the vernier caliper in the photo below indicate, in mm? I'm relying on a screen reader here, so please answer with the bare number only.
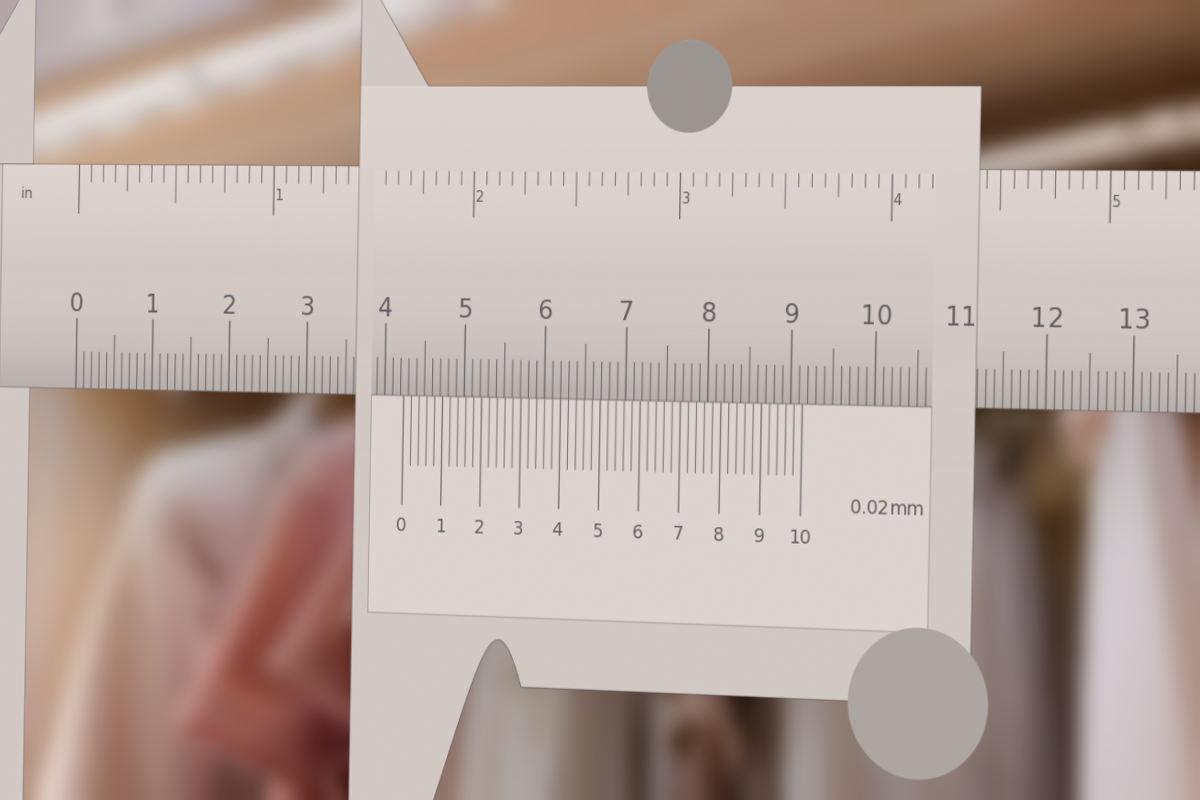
42.4
